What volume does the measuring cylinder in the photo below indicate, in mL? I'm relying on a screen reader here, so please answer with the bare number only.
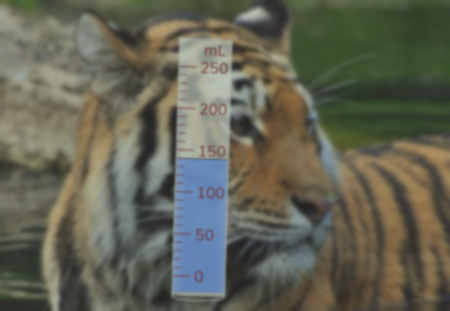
140
